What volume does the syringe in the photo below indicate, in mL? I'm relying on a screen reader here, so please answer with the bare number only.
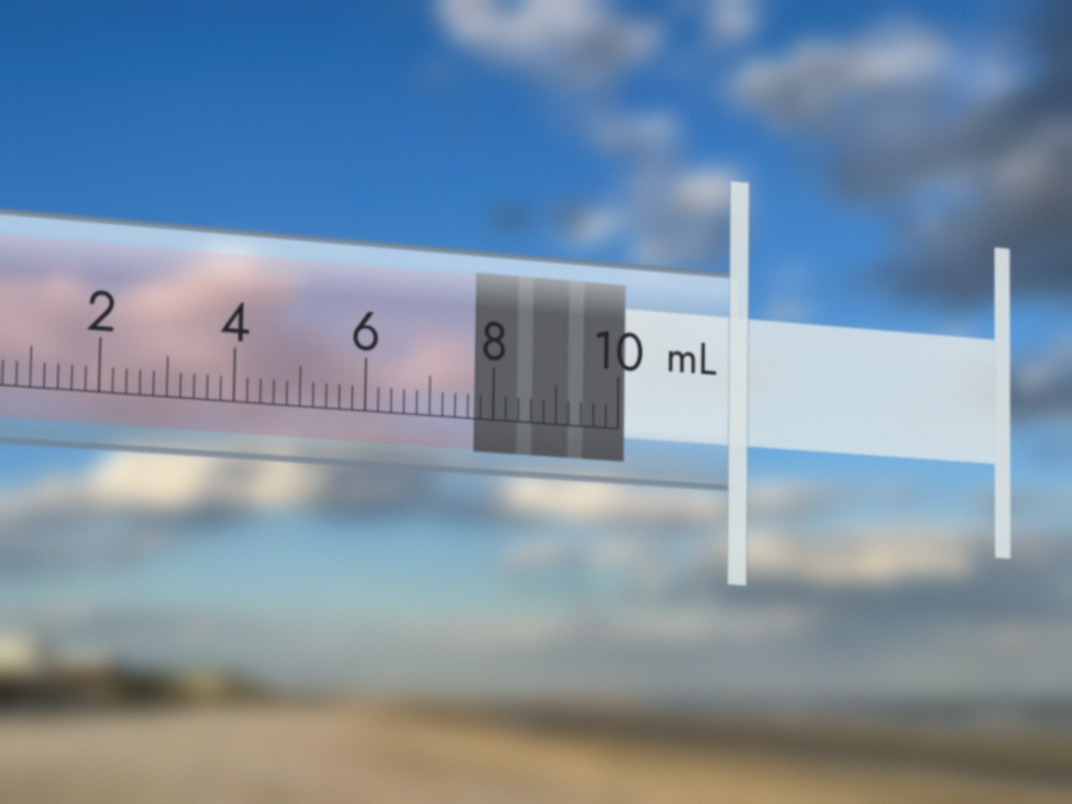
7.7
